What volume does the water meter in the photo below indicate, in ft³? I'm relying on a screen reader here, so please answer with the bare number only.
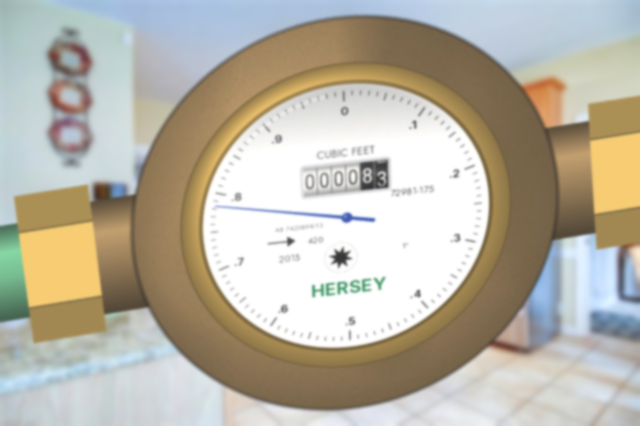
82.78
